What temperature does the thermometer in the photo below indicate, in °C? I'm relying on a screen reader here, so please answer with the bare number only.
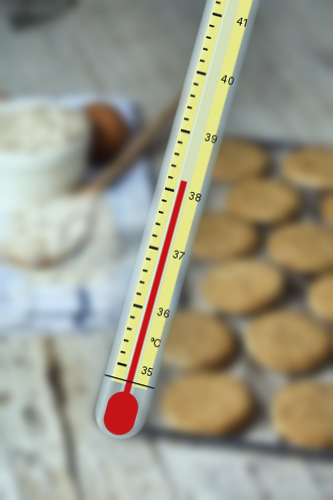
38.2
